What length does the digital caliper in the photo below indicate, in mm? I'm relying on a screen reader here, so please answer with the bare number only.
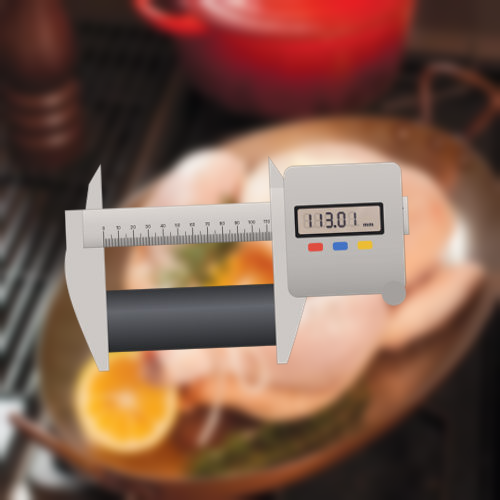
113.01
